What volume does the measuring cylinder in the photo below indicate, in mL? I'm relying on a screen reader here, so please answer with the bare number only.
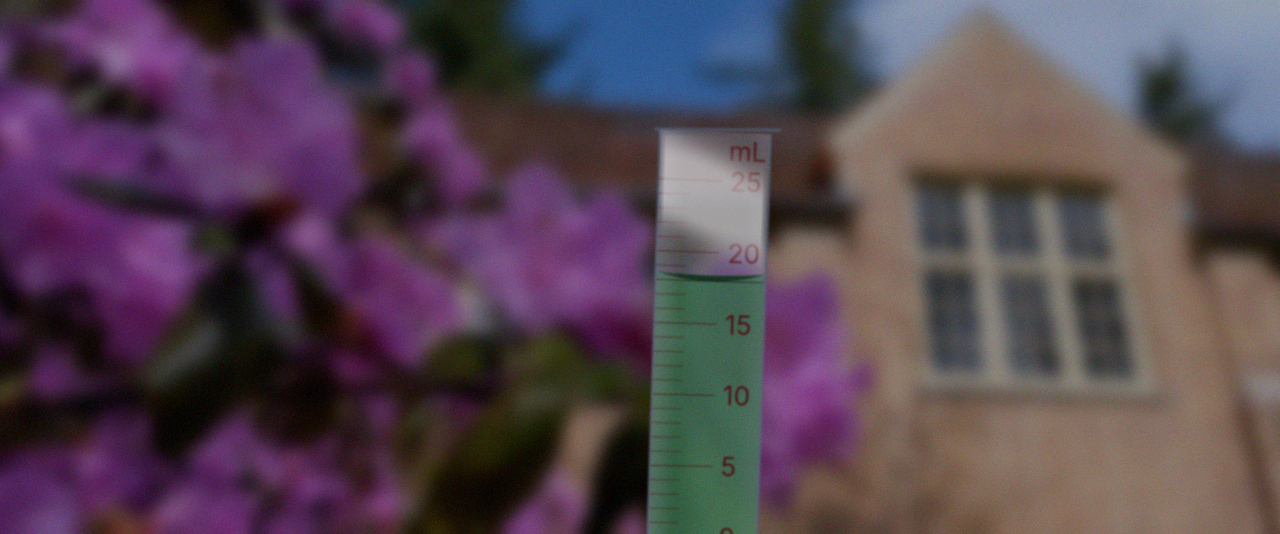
18
